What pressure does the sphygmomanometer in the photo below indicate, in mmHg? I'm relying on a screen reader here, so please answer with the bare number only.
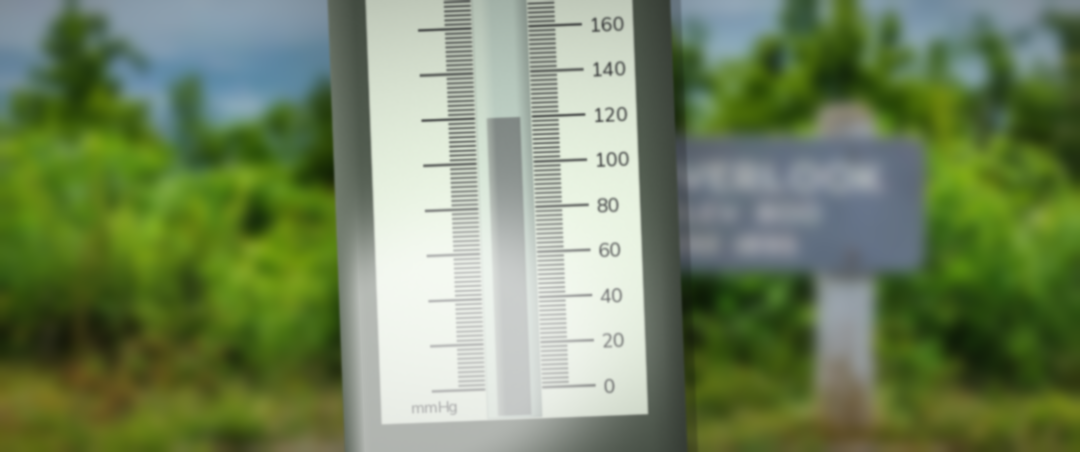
120
